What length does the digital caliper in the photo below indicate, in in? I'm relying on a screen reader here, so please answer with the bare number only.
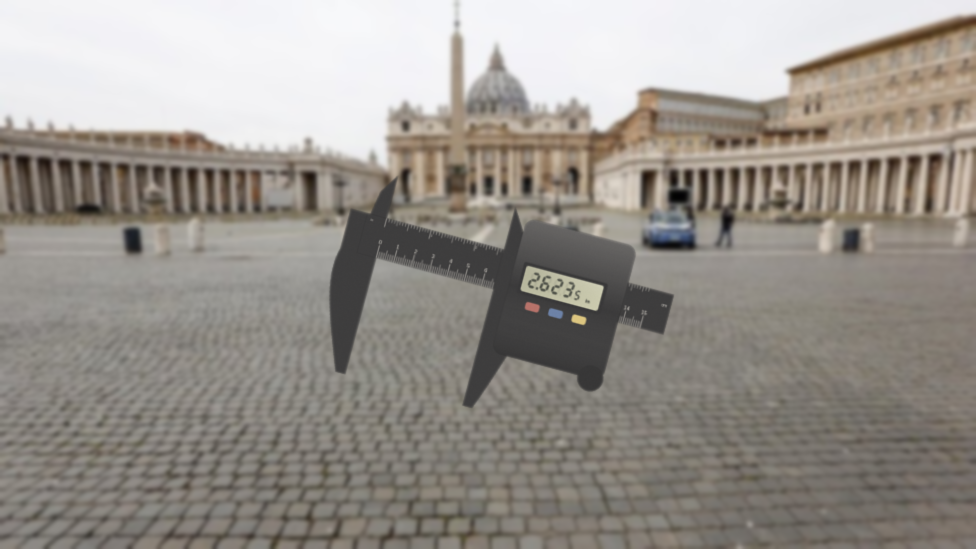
2.6235
